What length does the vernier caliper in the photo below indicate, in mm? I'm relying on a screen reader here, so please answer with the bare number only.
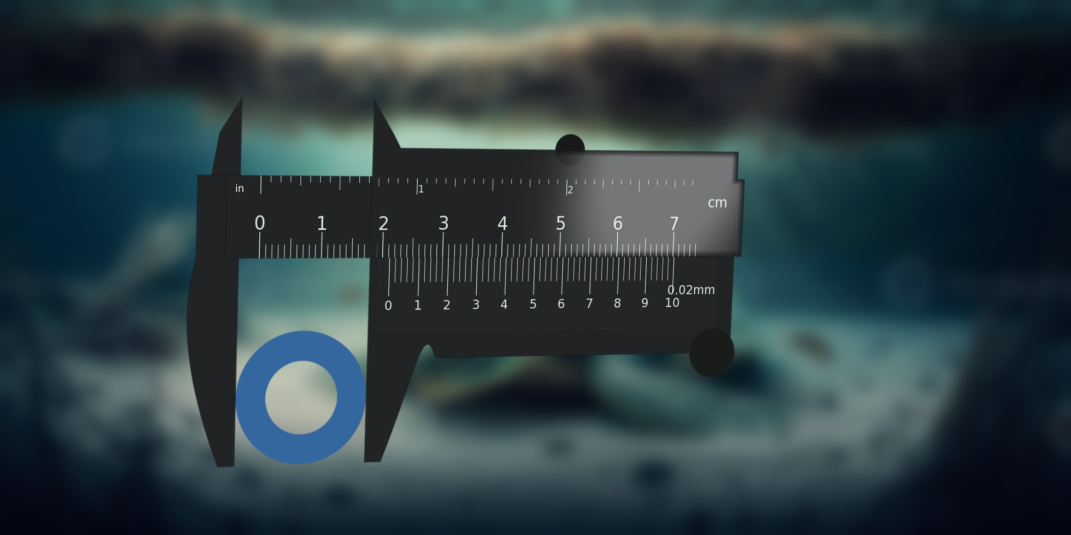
21.2
